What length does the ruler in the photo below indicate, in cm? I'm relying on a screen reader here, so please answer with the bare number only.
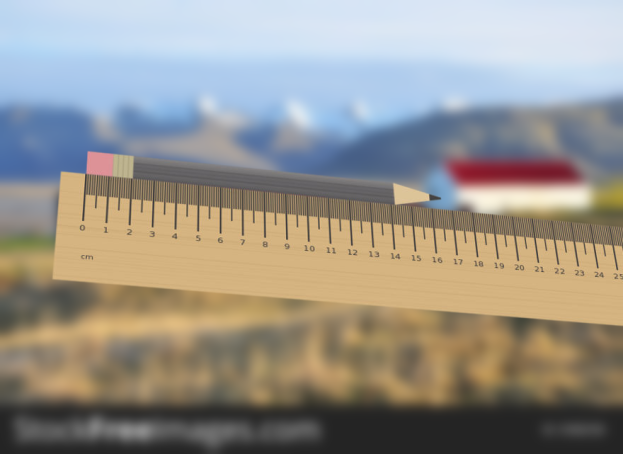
16.5
